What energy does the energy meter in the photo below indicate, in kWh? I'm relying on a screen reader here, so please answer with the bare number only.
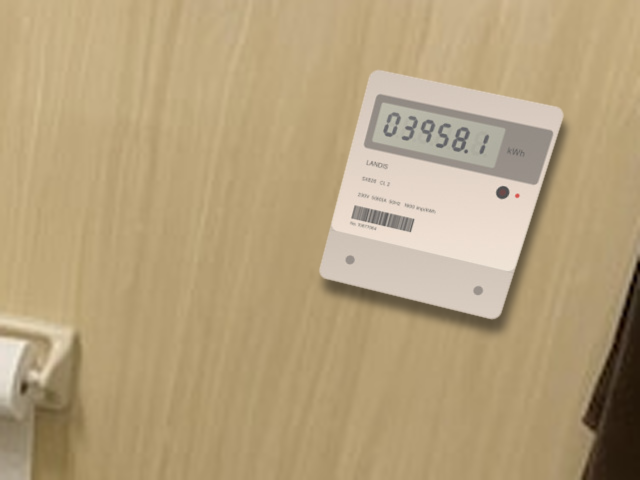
3958.1
